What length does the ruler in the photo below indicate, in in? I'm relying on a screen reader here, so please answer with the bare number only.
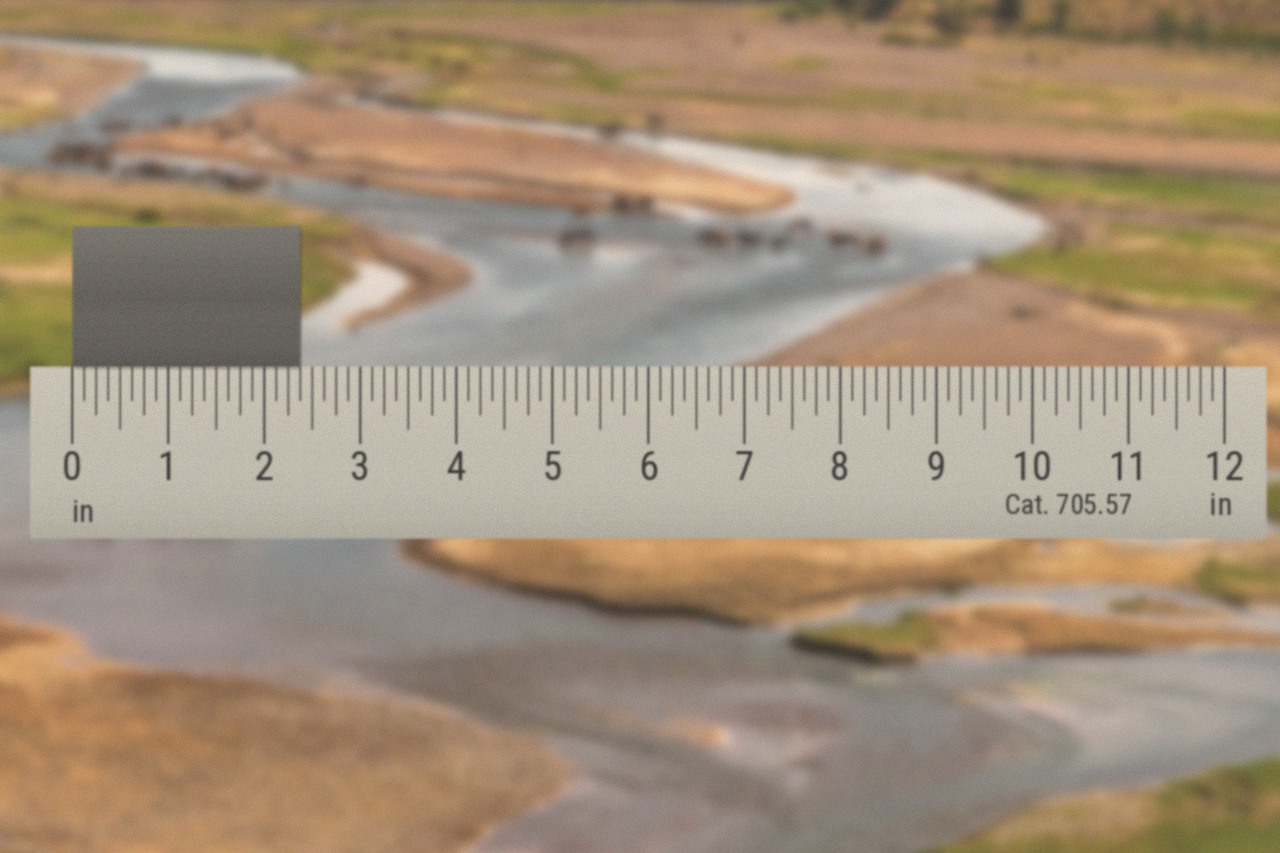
2.375
